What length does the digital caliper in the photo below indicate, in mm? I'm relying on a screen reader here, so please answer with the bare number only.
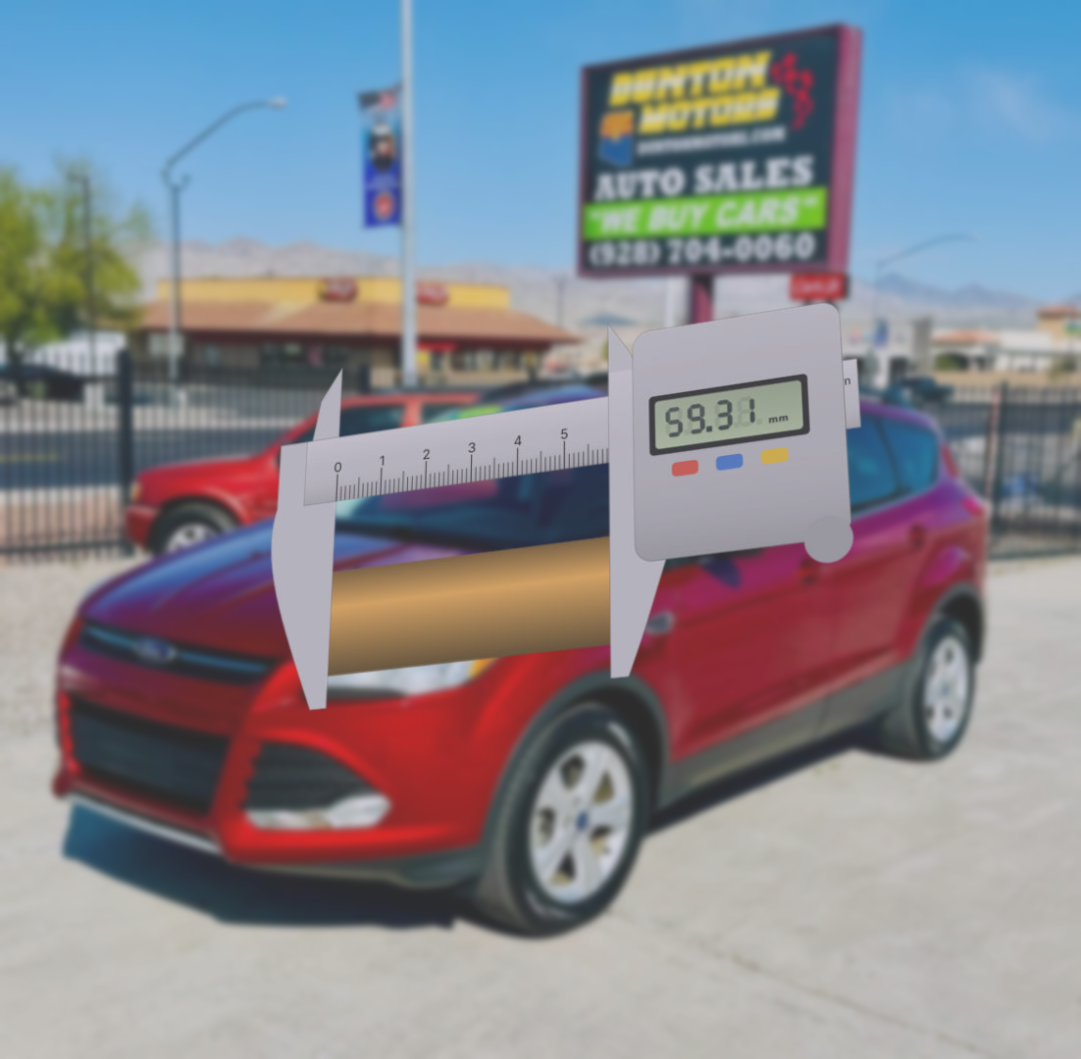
59.31
